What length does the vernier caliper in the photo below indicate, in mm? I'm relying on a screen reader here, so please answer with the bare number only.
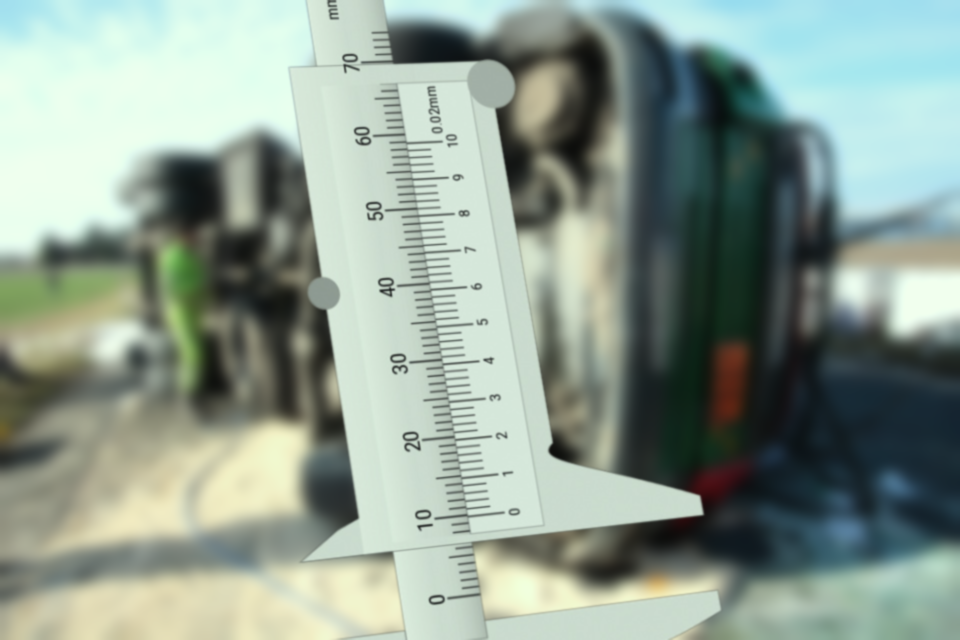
9.8
